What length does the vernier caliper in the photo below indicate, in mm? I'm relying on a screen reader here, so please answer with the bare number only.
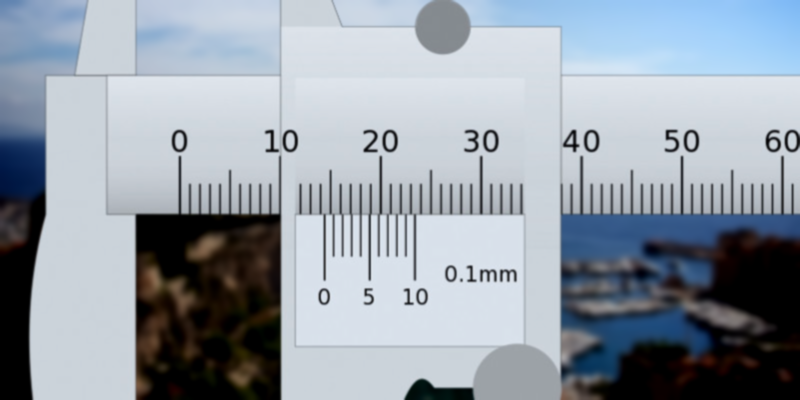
14.4
